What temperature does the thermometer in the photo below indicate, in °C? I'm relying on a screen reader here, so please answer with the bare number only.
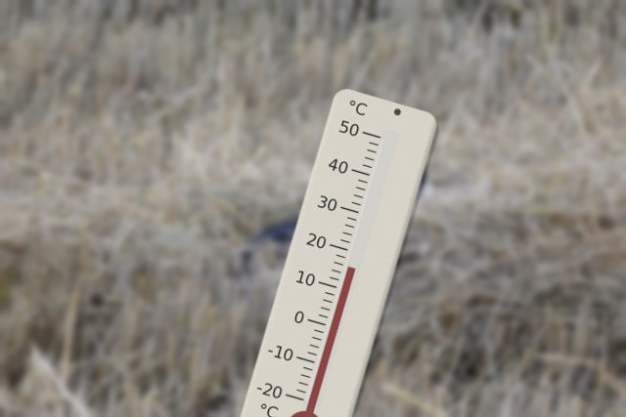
16
